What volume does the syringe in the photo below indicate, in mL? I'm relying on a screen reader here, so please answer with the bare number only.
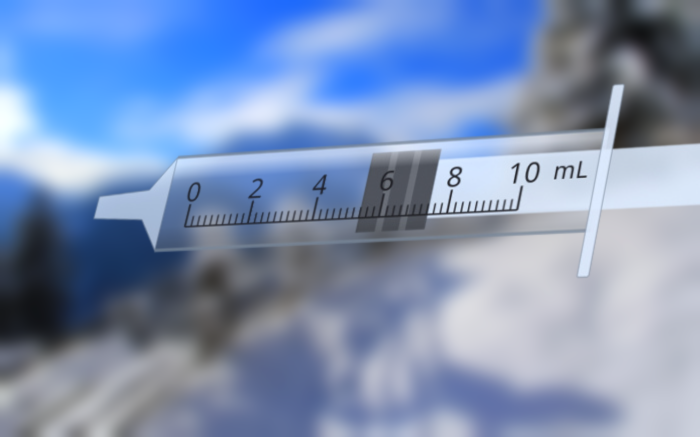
5.4
